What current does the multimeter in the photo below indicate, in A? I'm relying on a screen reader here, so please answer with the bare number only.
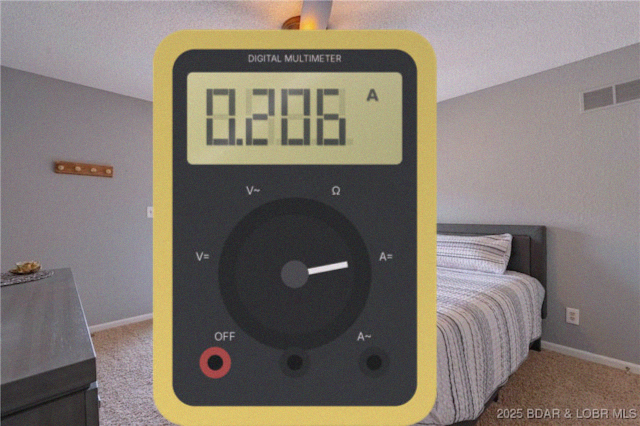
0.206
